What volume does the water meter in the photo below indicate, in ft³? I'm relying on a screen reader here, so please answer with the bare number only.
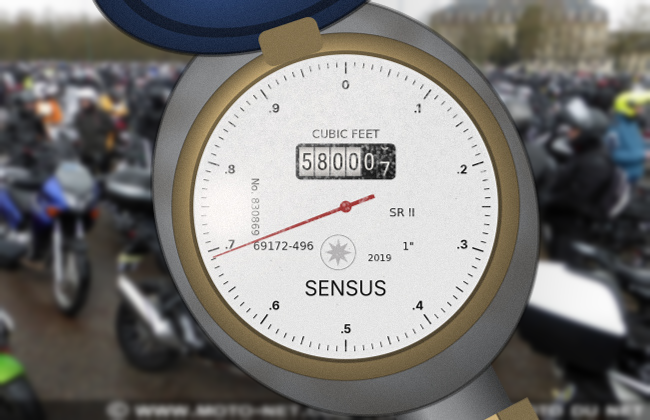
580006.69
